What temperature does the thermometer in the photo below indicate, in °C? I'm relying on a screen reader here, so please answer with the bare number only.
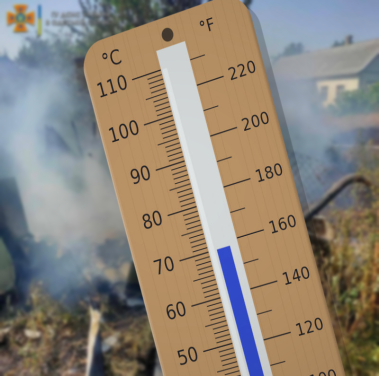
70
